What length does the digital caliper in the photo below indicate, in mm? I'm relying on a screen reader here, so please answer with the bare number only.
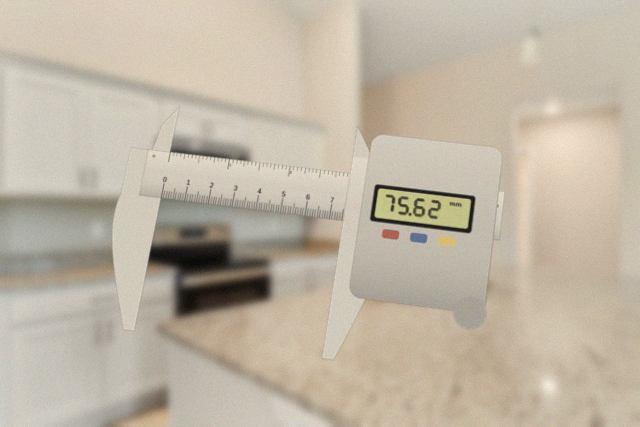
75.62
